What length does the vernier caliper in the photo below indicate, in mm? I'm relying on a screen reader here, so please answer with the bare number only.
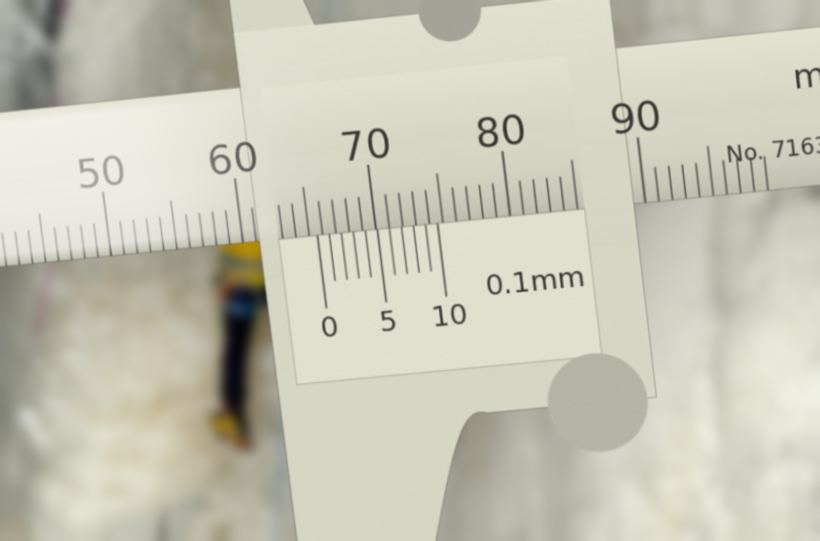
65.6
